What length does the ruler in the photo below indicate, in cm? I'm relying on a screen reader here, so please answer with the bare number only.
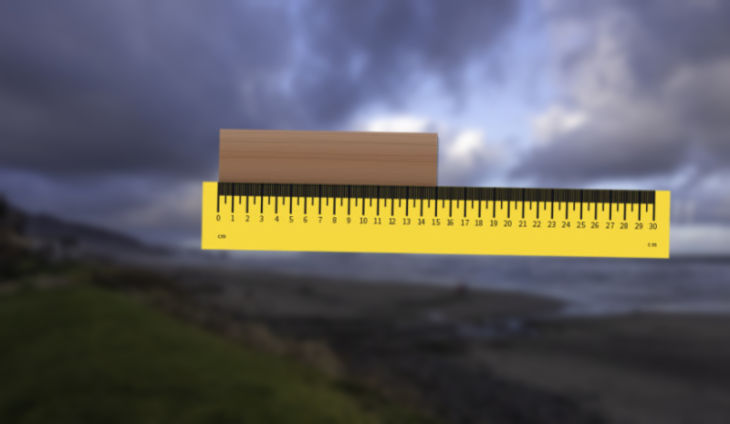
15
